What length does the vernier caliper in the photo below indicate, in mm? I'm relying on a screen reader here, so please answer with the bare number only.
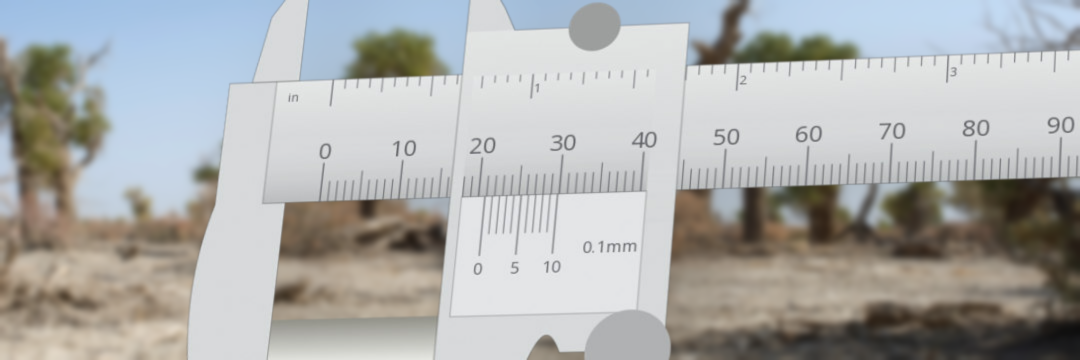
20.8
